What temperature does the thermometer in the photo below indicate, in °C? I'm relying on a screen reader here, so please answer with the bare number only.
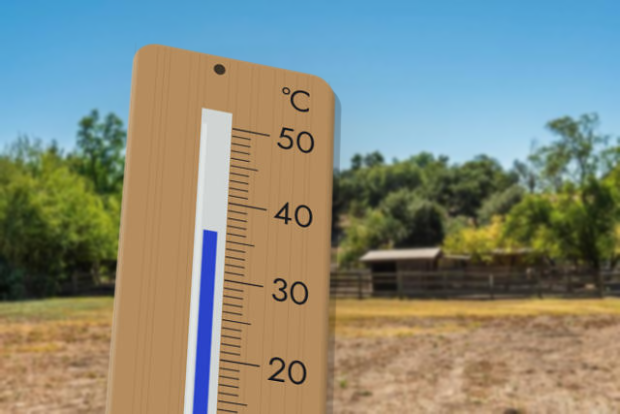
36
